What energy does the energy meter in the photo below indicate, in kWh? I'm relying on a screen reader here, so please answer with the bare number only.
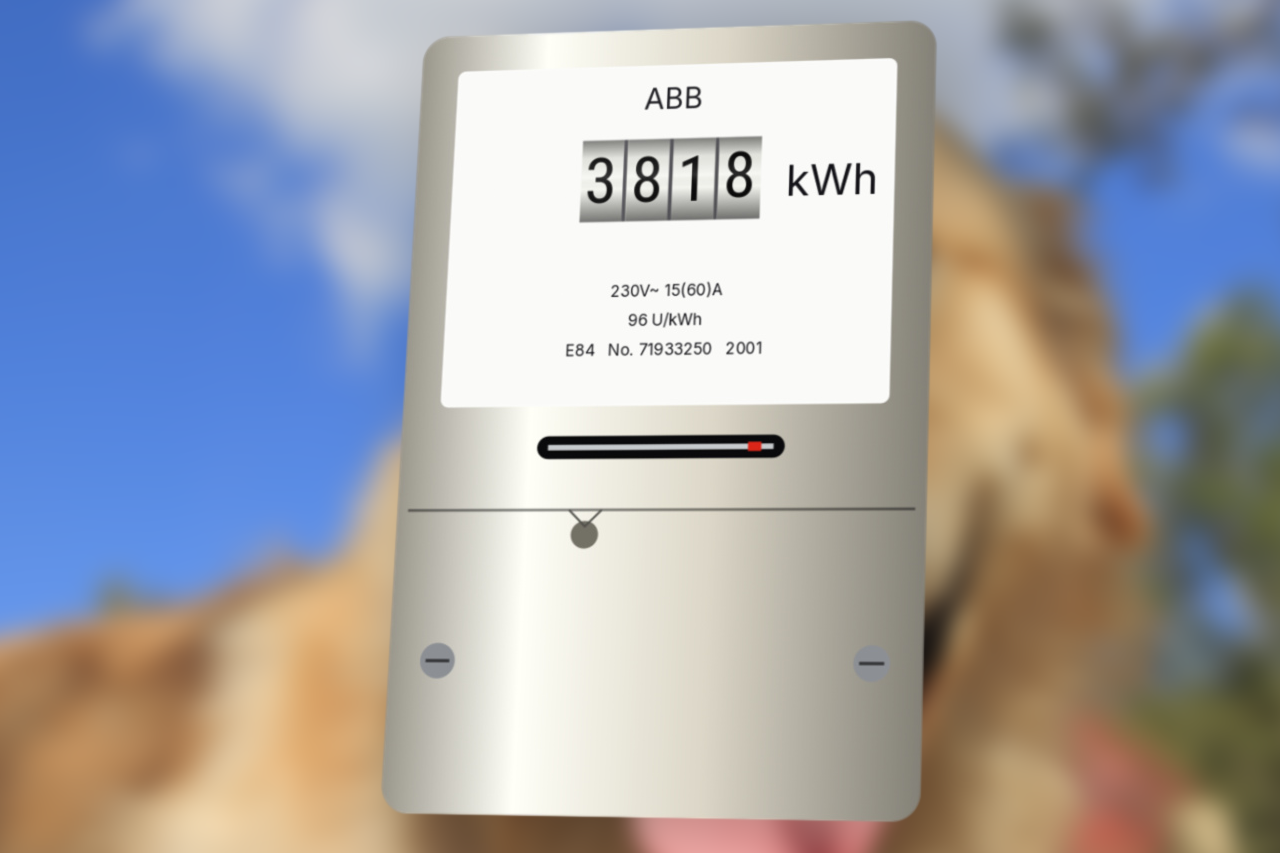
3818
